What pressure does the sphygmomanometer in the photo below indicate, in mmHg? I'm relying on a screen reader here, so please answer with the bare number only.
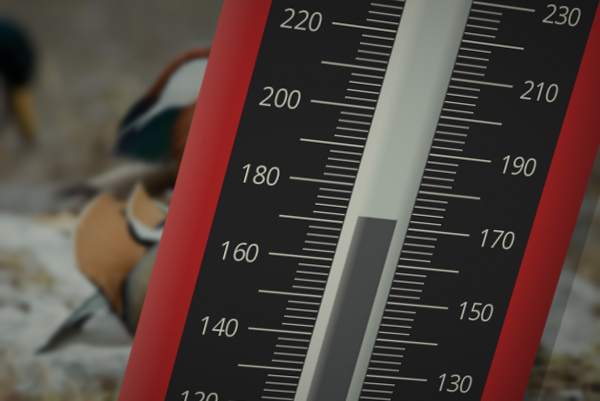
172
